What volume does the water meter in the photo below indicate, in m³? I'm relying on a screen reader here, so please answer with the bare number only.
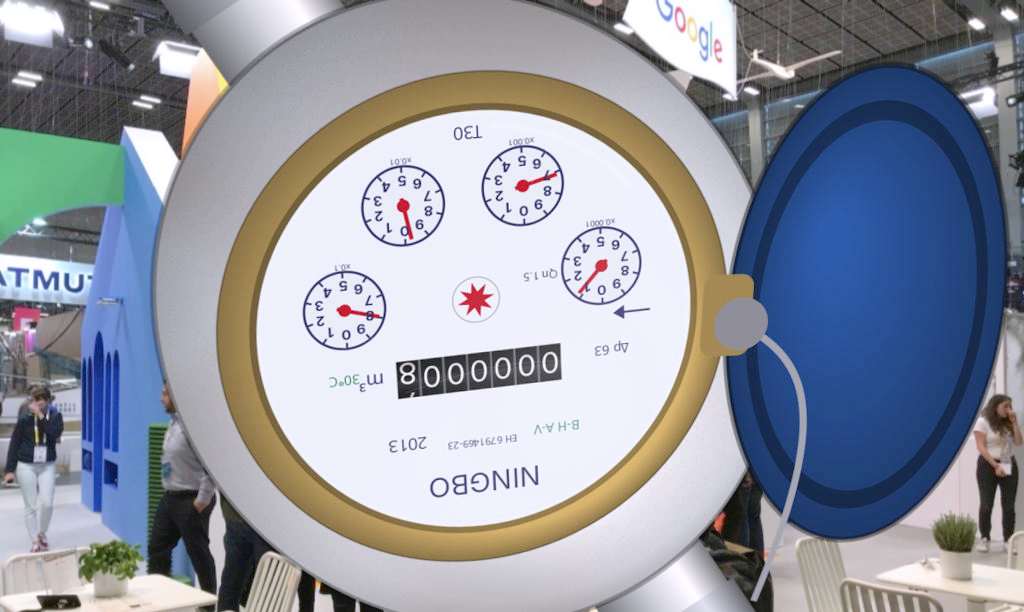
7.7971
